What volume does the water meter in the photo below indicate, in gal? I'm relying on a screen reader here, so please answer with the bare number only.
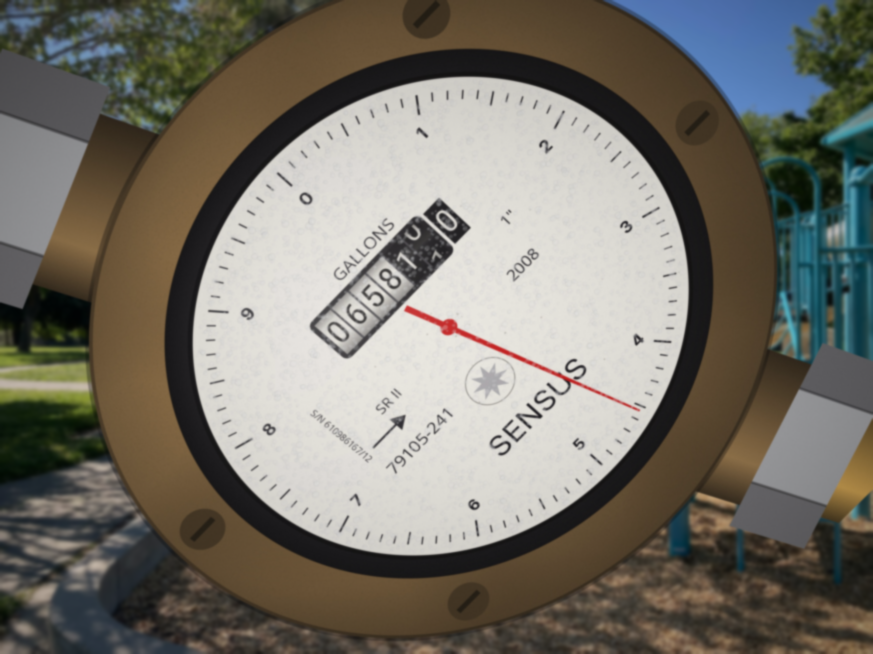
658104.5
